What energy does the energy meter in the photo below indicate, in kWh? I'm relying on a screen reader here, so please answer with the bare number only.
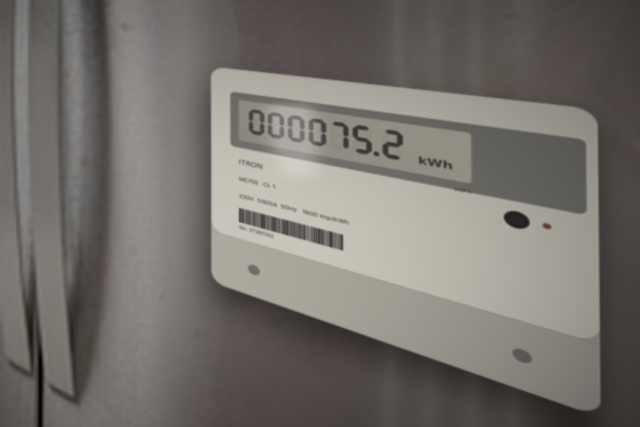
75.2
